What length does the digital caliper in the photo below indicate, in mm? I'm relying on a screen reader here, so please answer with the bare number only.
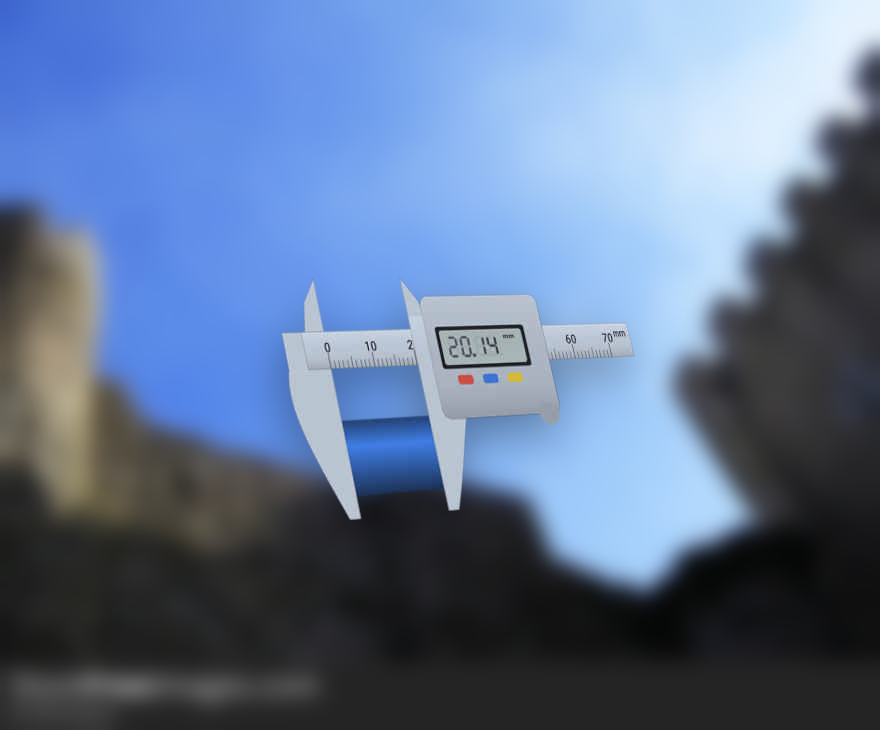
20.14
